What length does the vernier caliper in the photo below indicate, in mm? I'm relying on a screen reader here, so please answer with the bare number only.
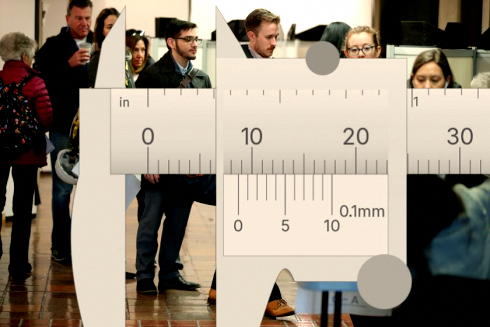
8.7
